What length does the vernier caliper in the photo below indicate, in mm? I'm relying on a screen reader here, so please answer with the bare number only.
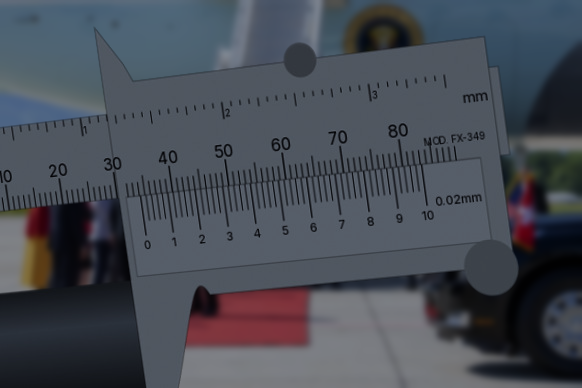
34.2
